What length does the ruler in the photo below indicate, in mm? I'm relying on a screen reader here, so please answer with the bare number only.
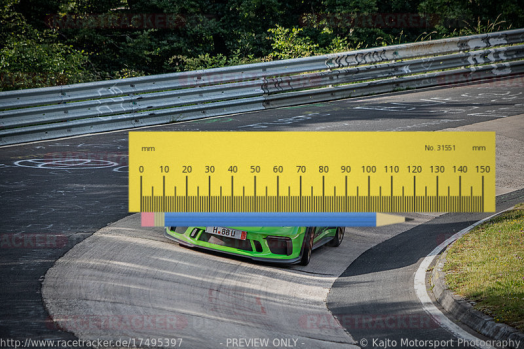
120
